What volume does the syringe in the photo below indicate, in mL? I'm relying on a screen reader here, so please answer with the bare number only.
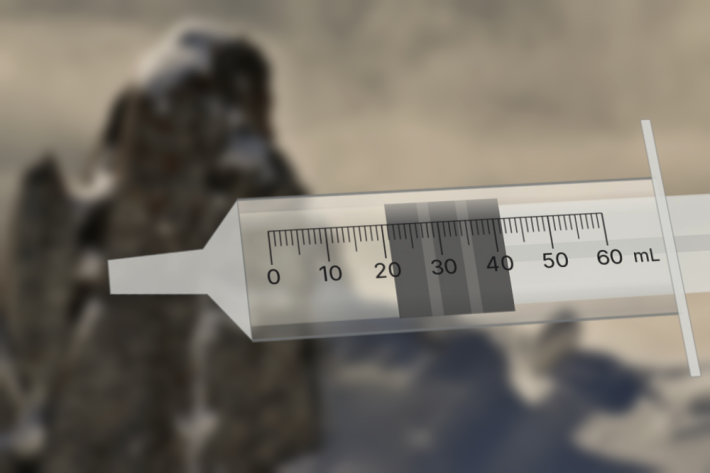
21
